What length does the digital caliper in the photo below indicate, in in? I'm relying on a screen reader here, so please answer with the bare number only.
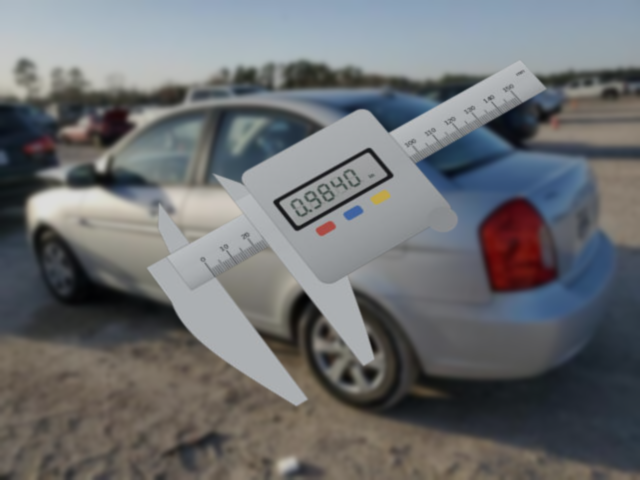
0.9840
